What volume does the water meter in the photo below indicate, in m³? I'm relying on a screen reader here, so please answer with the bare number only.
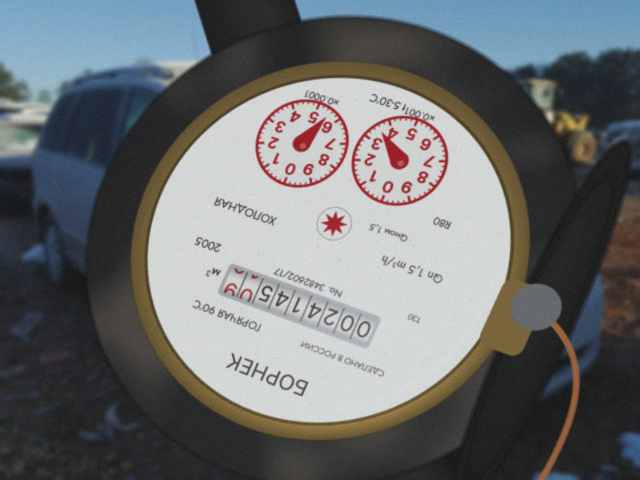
24145.0935
